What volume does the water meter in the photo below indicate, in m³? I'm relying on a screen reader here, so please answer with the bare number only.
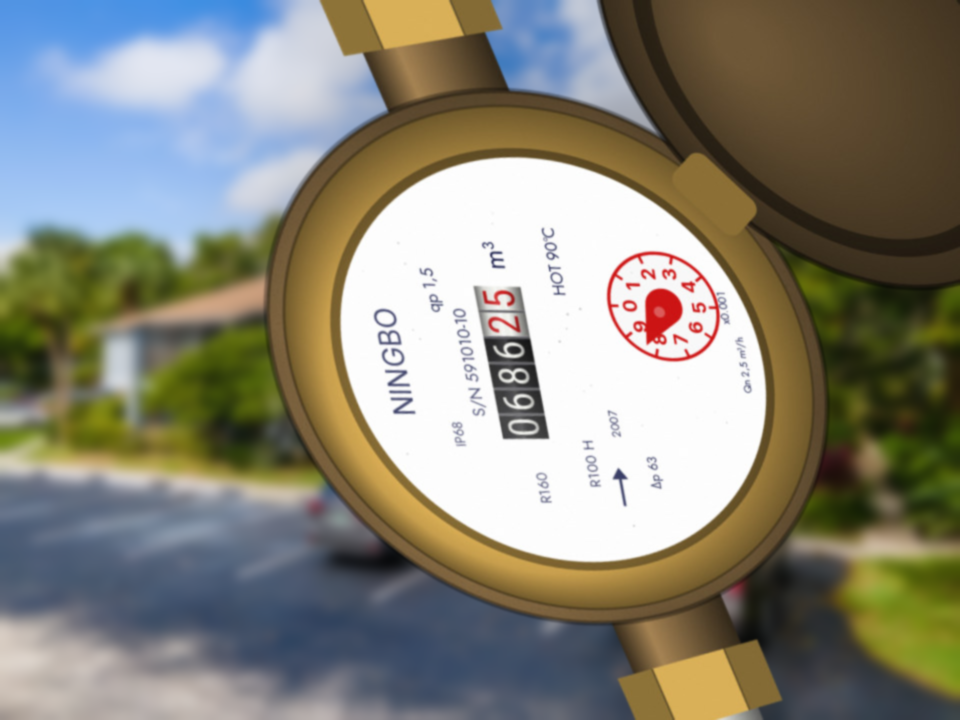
686.258
